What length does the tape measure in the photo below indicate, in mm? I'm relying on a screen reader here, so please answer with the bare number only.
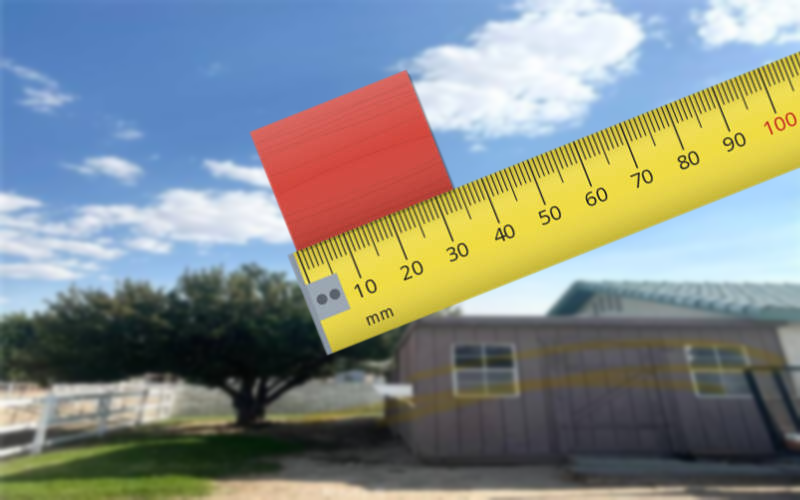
34
